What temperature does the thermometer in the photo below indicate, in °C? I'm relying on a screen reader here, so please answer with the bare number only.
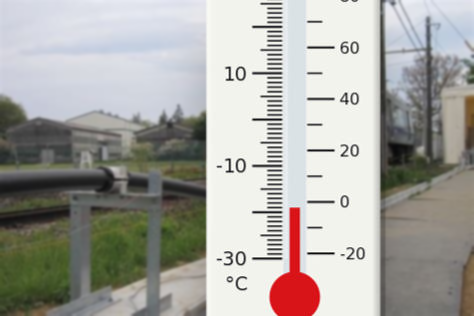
-19
